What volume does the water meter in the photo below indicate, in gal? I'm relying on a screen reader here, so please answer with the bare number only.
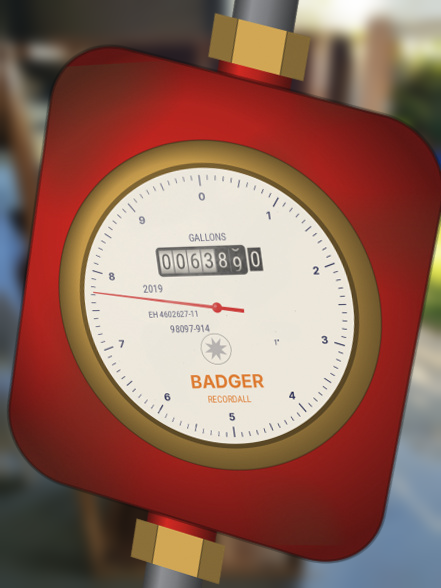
63887.7
